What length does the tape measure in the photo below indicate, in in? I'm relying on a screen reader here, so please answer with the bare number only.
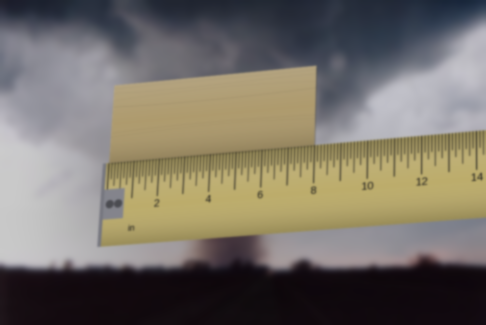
8
